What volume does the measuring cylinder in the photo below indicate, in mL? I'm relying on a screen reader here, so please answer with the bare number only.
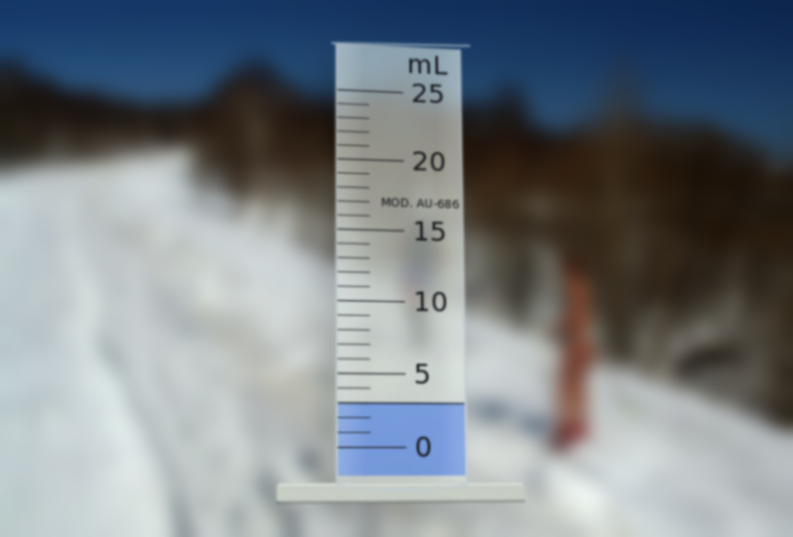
3
